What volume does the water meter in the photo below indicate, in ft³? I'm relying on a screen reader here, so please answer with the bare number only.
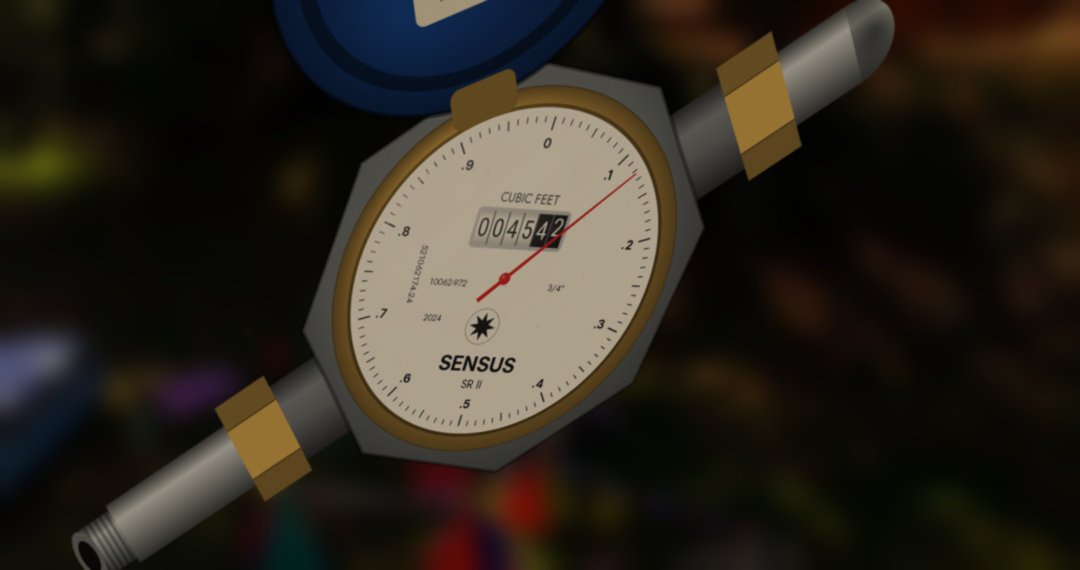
4542.12
